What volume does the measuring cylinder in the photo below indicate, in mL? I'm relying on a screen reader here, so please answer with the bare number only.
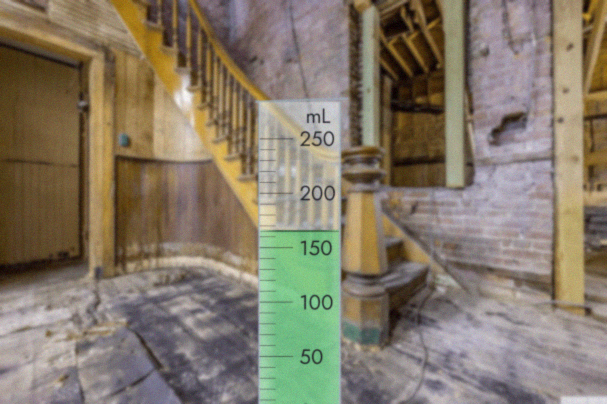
165
